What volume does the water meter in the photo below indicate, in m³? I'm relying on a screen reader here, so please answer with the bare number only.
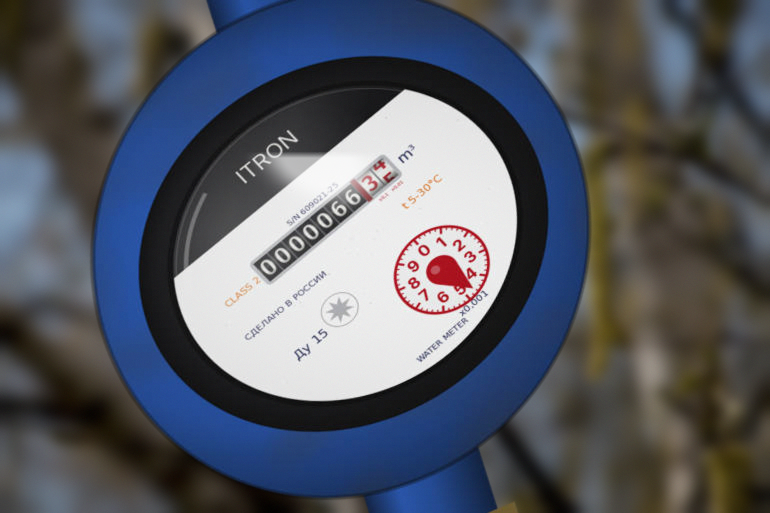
66.344
